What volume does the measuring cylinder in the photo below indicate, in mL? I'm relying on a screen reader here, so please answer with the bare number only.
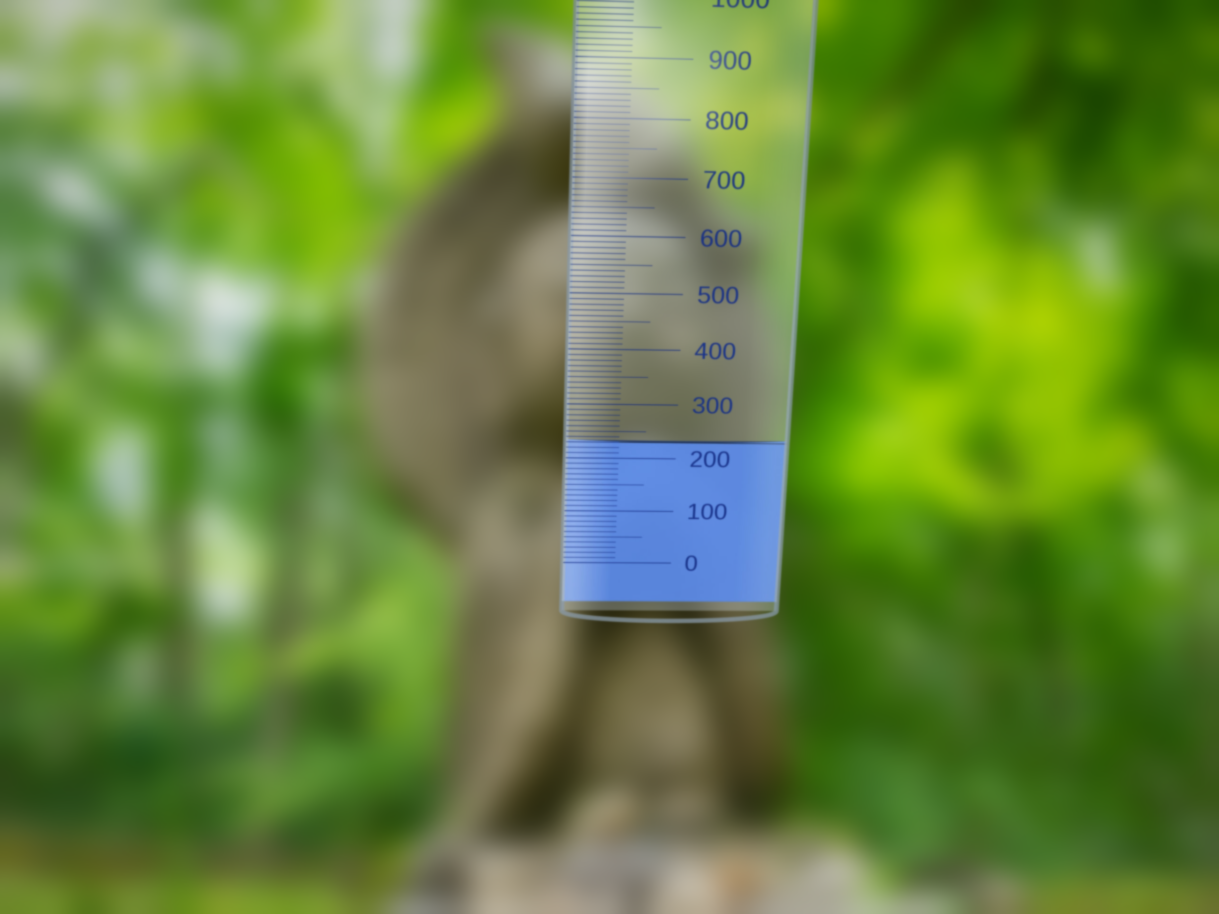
230
